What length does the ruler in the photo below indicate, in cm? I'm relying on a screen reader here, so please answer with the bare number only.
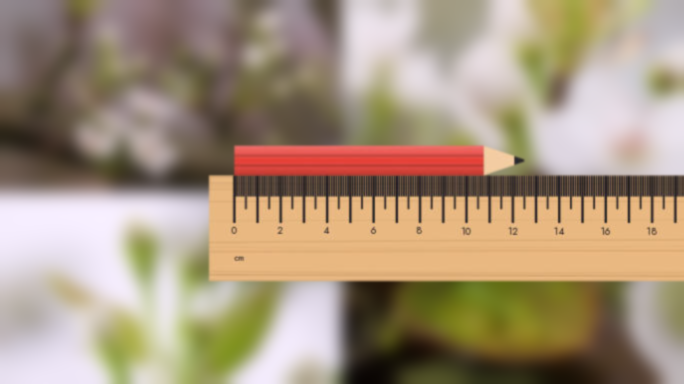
12.5
